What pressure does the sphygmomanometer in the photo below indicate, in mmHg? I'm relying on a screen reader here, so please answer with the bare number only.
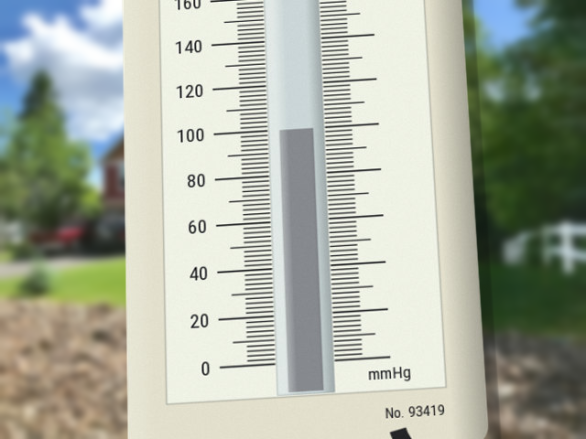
100
